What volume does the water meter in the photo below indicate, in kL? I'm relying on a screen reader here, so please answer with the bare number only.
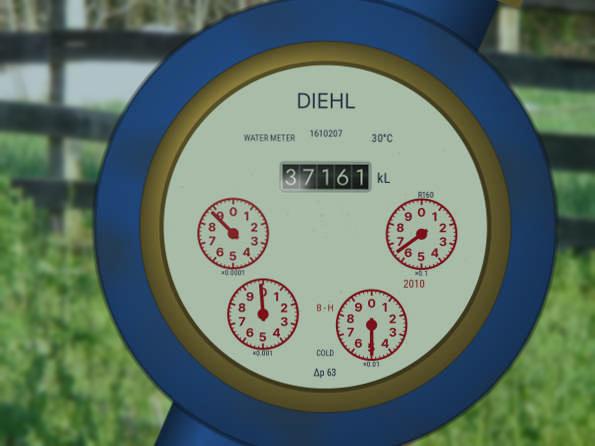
37161.6498
